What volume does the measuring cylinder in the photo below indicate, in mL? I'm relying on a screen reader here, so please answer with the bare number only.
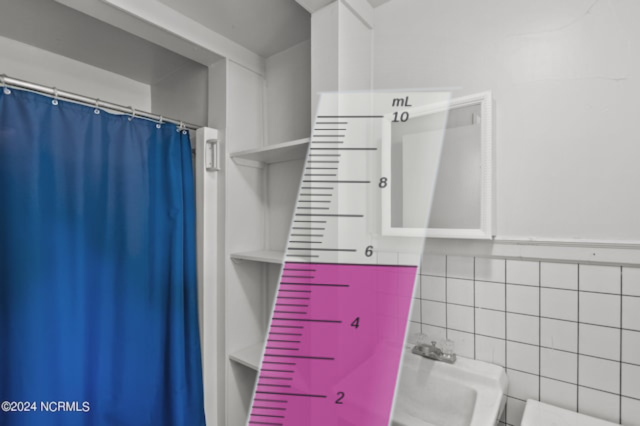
5.6
